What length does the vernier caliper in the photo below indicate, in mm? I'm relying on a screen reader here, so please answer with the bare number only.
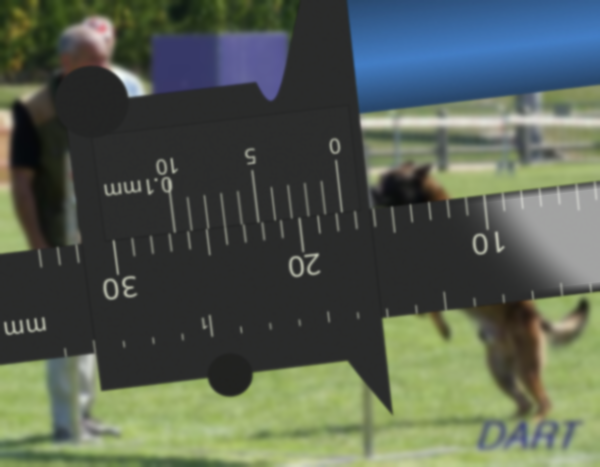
17.7
